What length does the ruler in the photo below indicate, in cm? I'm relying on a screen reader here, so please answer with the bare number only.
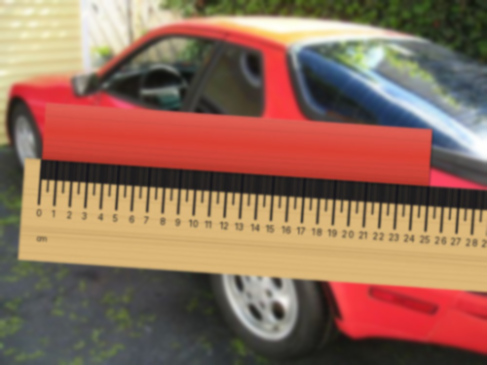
25
